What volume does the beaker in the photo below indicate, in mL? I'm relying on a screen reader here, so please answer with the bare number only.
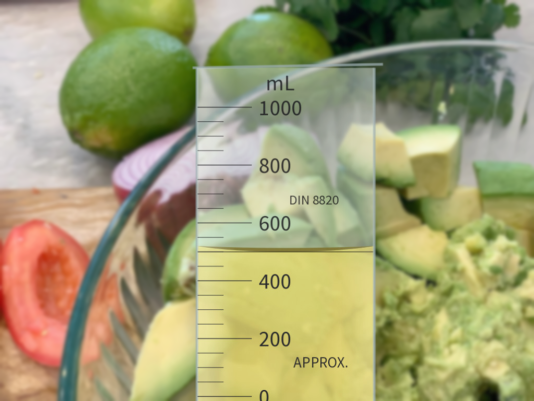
500
